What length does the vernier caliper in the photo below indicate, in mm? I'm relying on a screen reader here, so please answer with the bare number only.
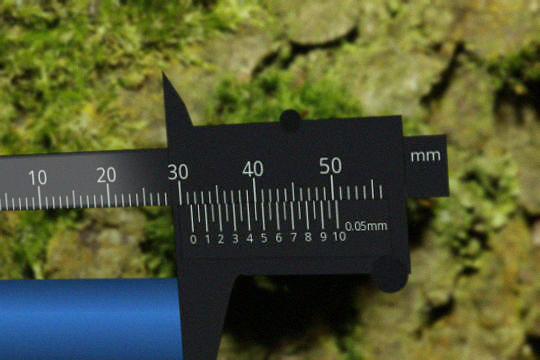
31.4
